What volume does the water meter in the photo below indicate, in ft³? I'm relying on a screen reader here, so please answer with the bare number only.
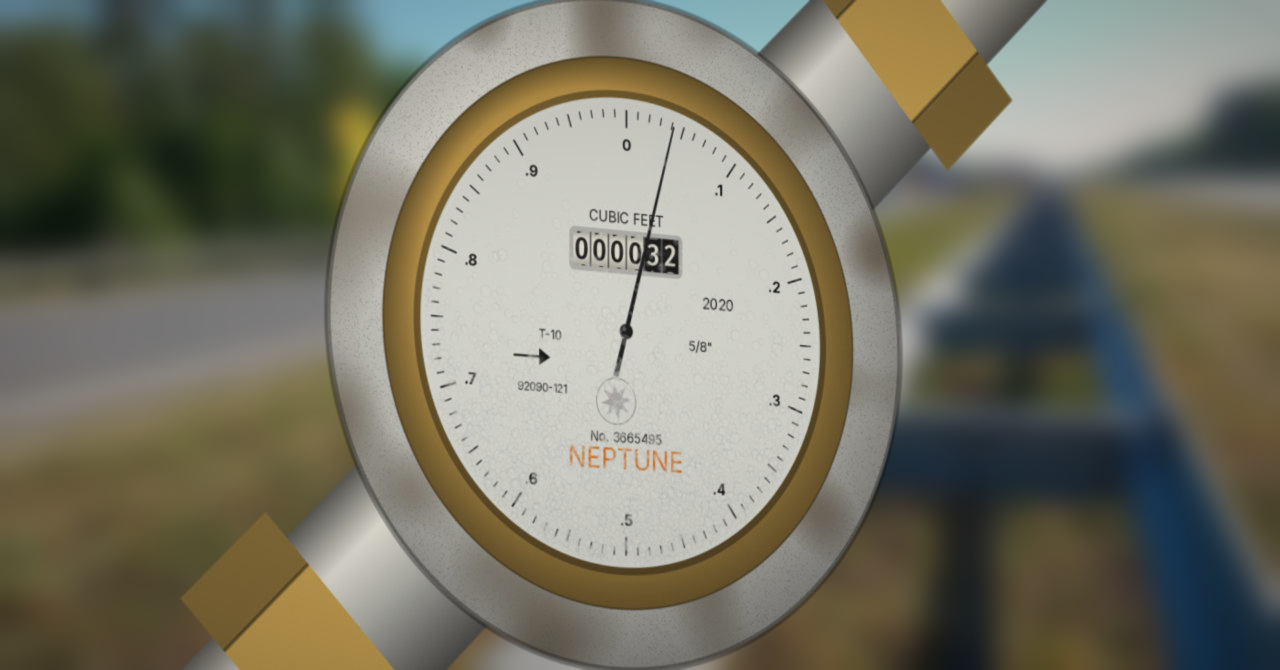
32.04
